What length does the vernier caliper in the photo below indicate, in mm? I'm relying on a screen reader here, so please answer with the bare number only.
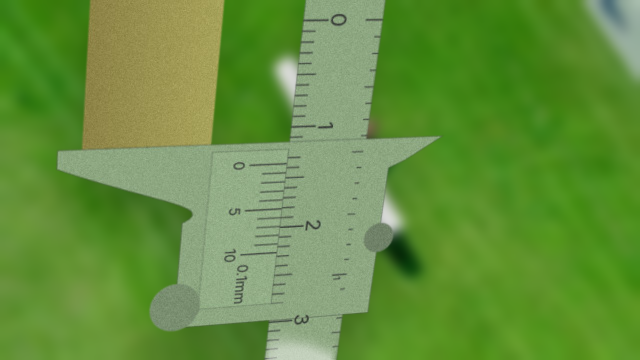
13.6
